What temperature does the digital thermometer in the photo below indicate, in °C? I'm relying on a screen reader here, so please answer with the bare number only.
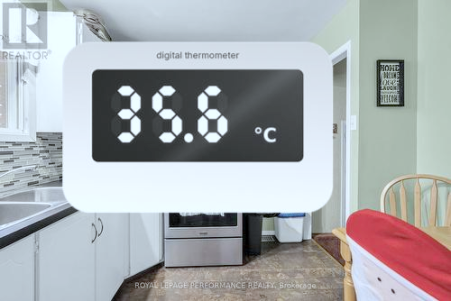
35.6
